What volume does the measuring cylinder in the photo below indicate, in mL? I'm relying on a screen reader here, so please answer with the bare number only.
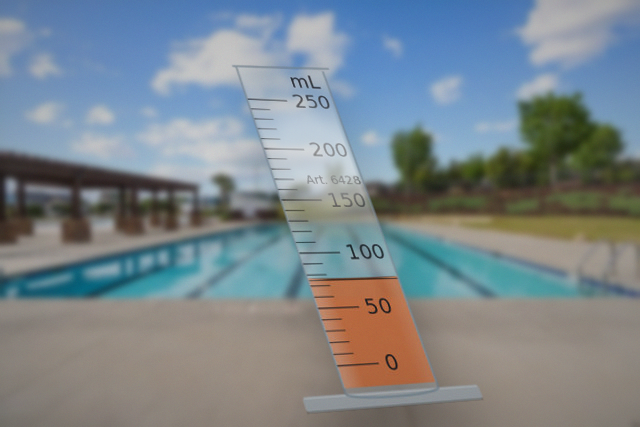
75
